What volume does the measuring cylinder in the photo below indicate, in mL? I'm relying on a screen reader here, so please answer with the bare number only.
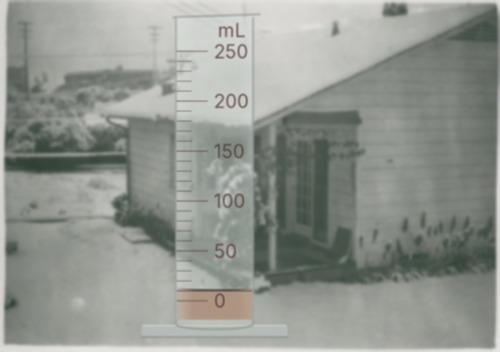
10
